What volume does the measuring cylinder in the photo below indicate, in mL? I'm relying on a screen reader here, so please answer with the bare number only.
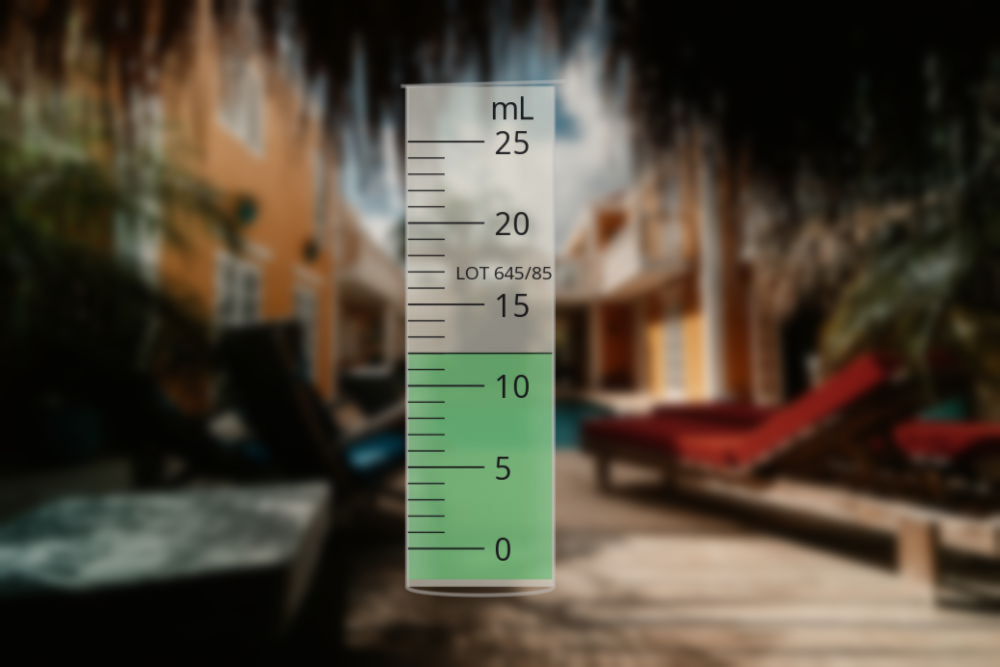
12
